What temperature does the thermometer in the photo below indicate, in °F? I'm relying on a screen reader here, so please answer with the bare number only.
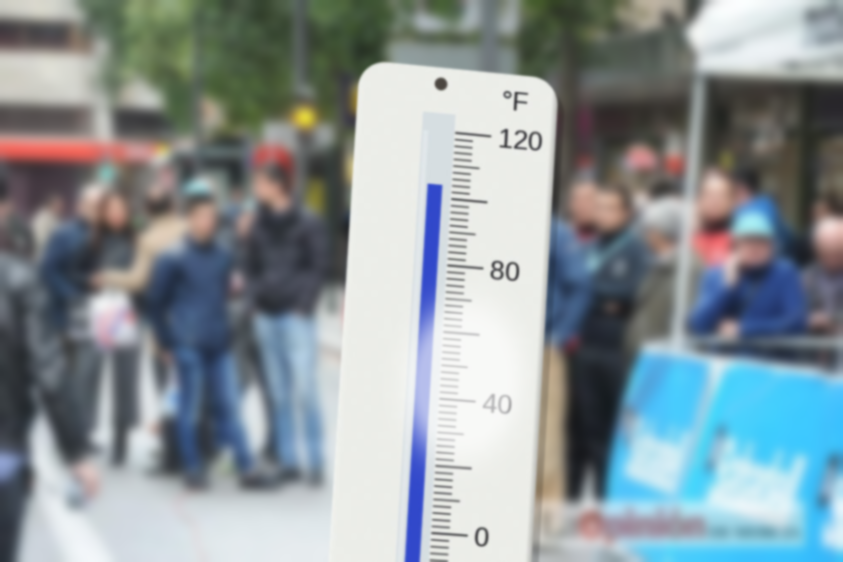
104
